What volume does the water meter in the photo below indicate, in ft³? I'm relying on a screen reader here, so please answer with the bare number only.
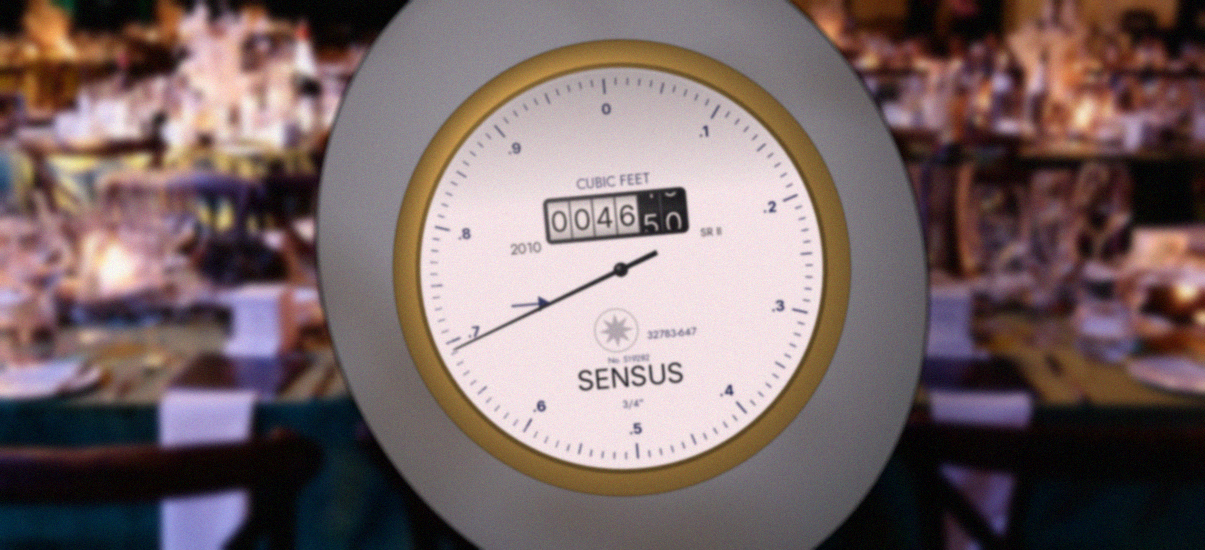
4649.69
